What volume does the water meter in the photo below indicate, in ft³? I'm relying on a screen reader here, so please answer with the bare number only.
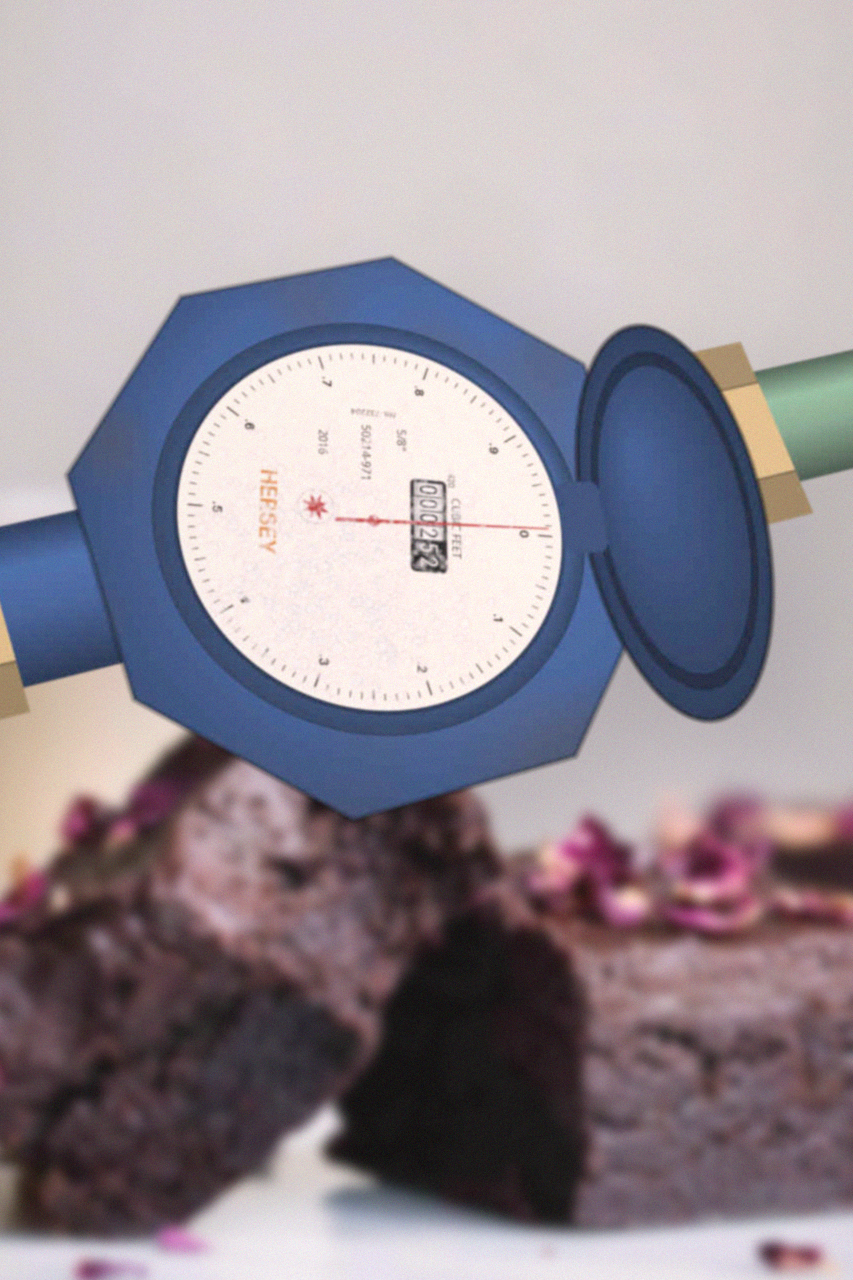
251.99
